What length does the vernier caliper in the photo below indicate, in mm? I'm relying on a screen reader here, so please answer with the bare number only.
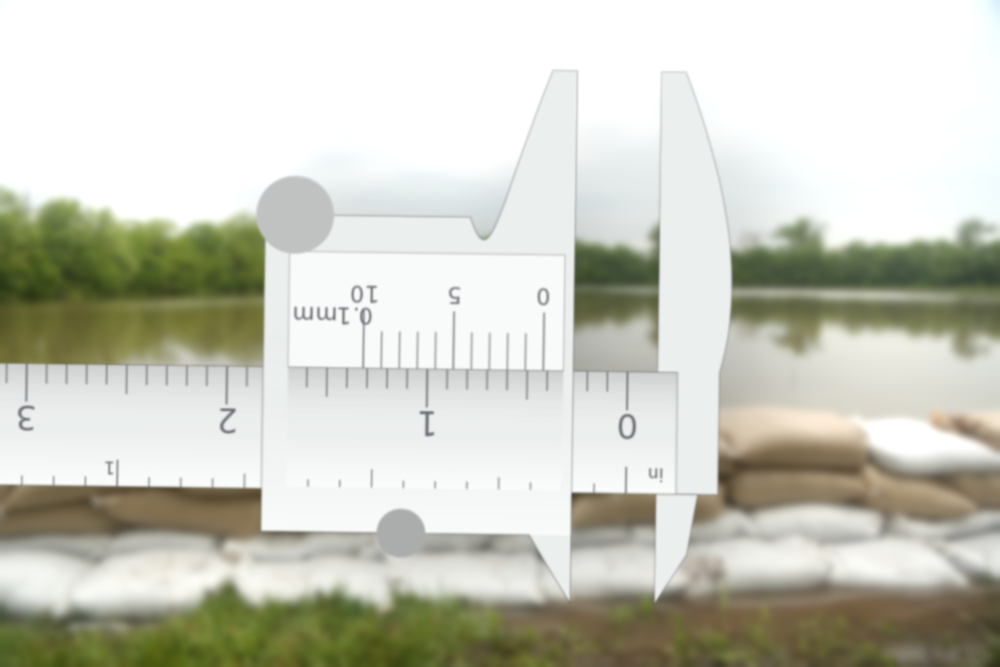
4.2
